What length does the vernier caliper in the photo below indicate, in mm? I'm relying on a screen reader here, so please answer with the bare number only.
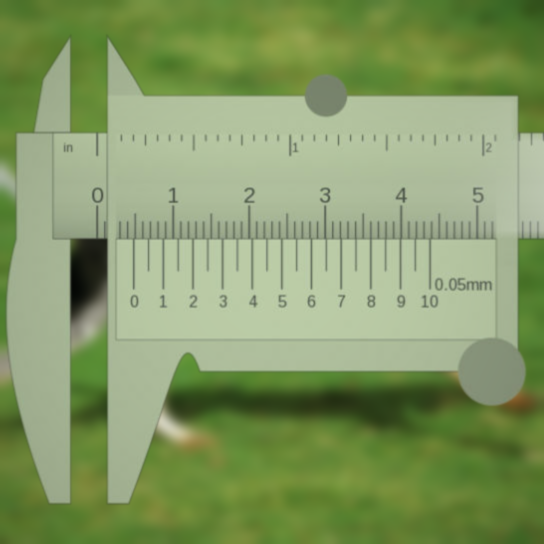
4.8
